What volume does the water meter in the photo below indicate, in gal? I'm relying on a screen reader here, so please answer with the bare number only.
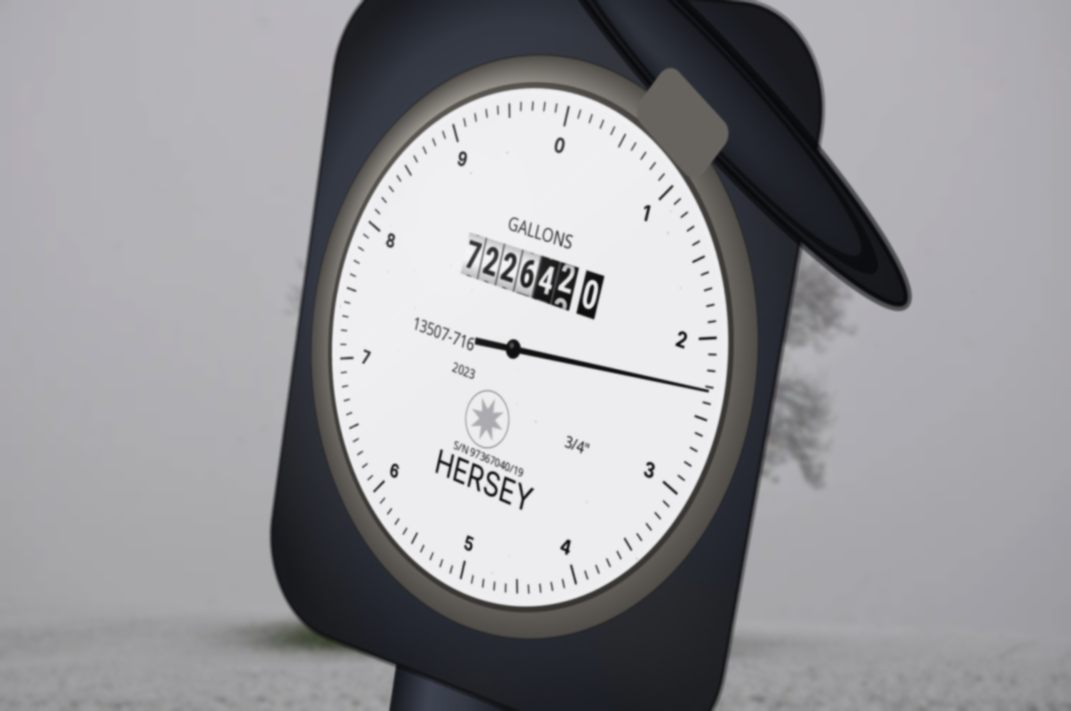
7226422.3
